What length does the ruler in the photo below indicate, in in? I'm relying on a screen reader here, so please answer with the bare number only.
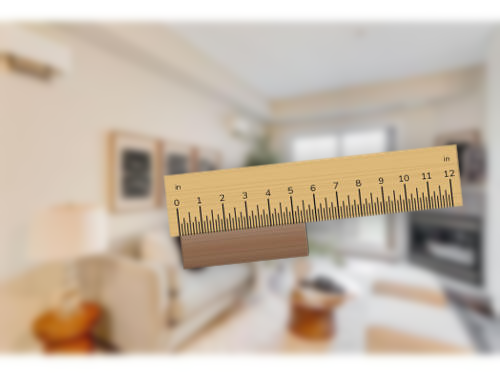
5.5
